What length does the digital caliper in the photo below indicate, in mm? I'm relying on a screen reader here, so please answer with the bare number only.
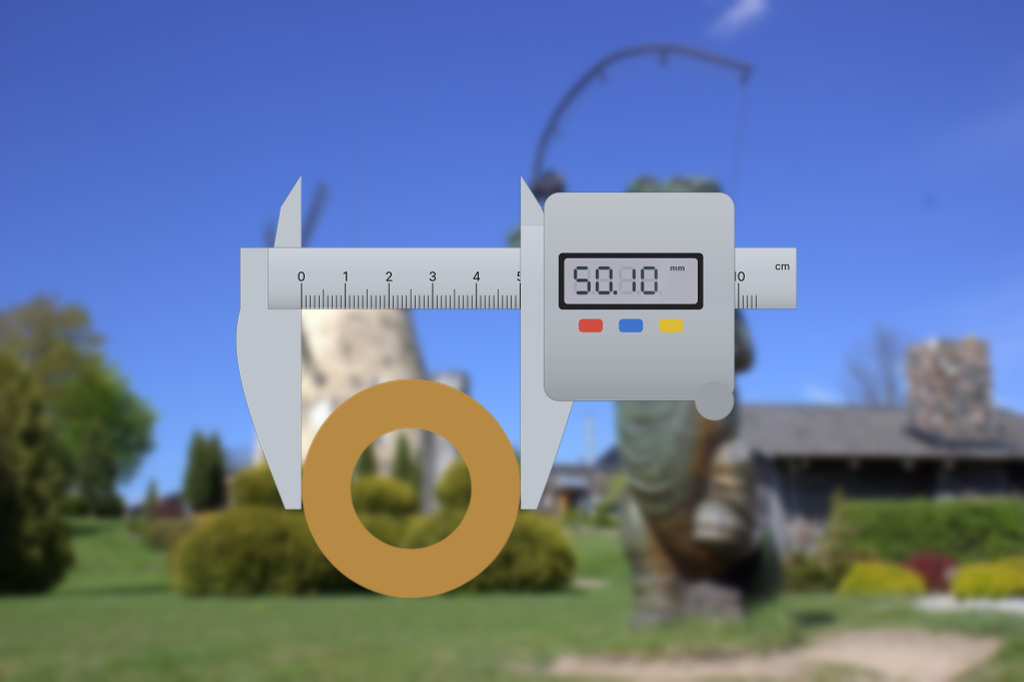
50.10
